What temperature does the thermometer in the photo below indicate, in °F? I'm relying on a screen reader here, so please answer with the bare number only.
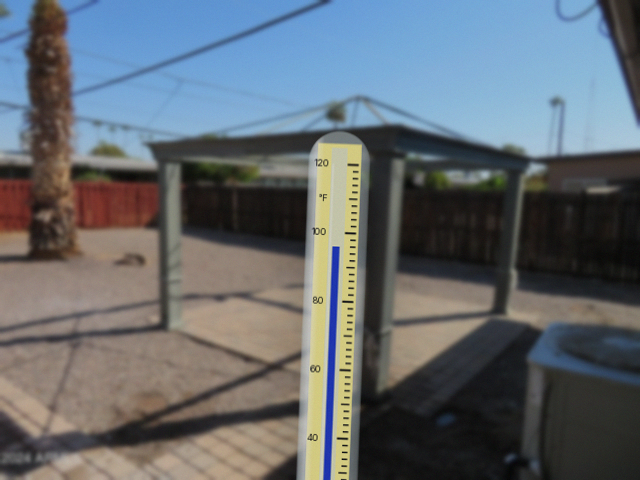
96
